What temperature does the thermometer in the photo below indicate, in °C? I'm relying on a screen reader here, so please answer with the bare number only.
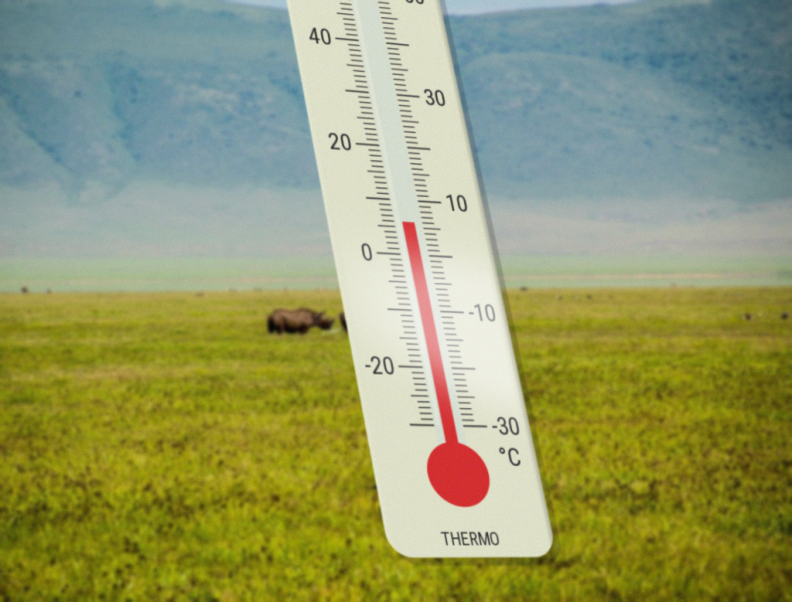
6
